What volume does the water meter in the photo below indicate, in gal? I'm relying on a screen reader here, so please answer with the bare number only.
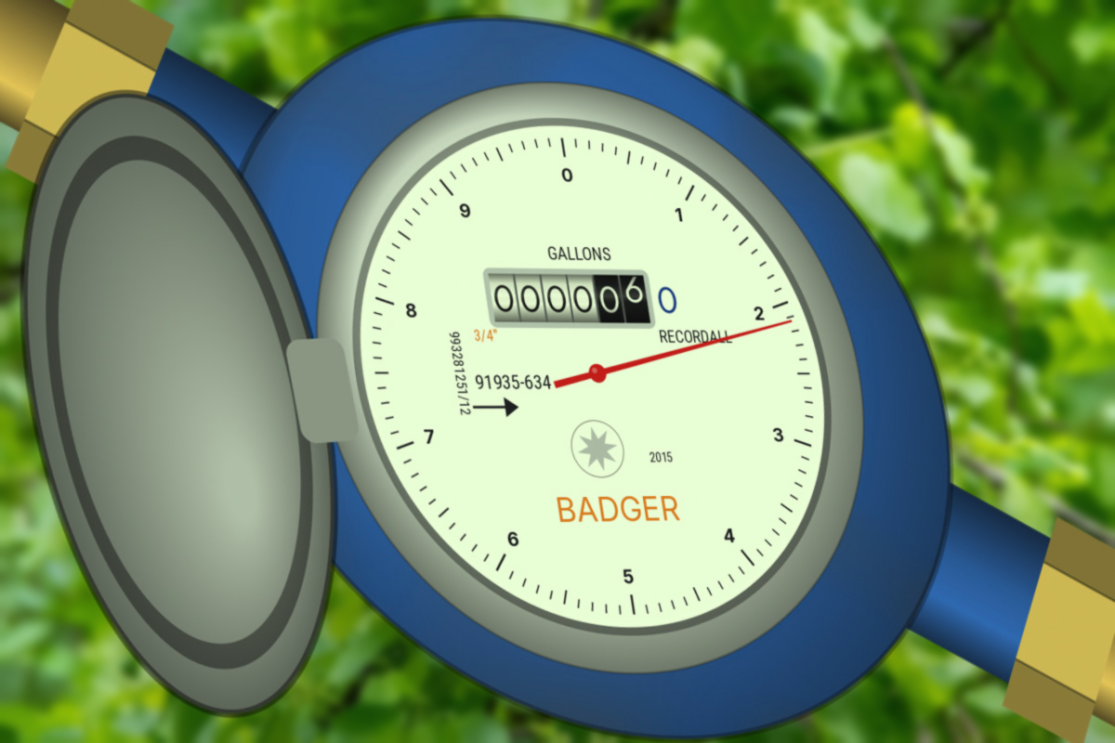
62.1
